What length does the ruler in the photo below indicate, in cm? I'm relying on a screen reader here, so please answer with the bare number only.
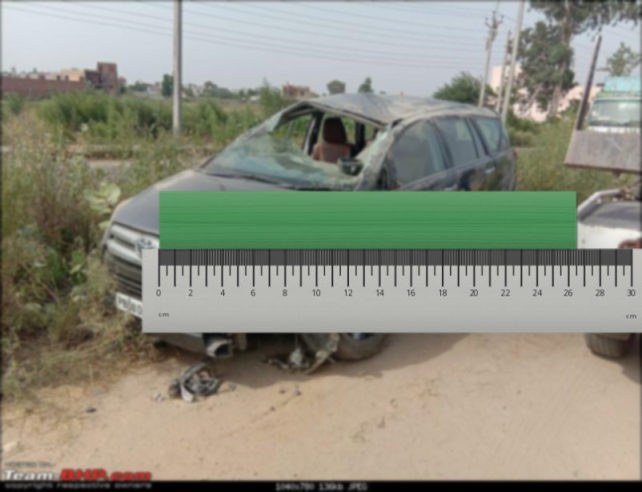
26.5
